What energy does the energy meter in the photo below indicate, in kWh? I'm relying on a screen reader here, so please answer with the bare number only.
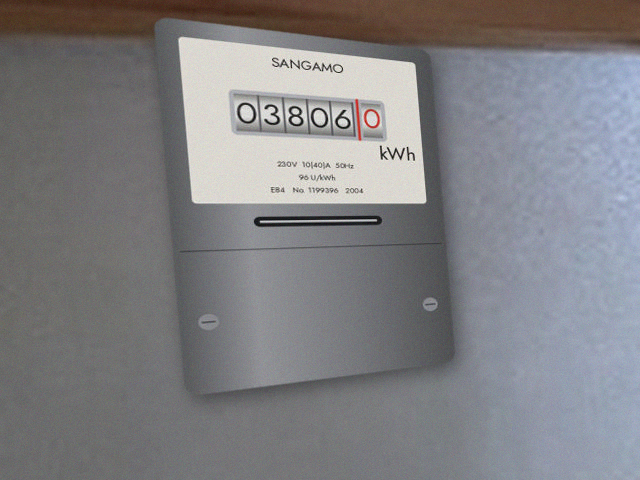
3806.0
